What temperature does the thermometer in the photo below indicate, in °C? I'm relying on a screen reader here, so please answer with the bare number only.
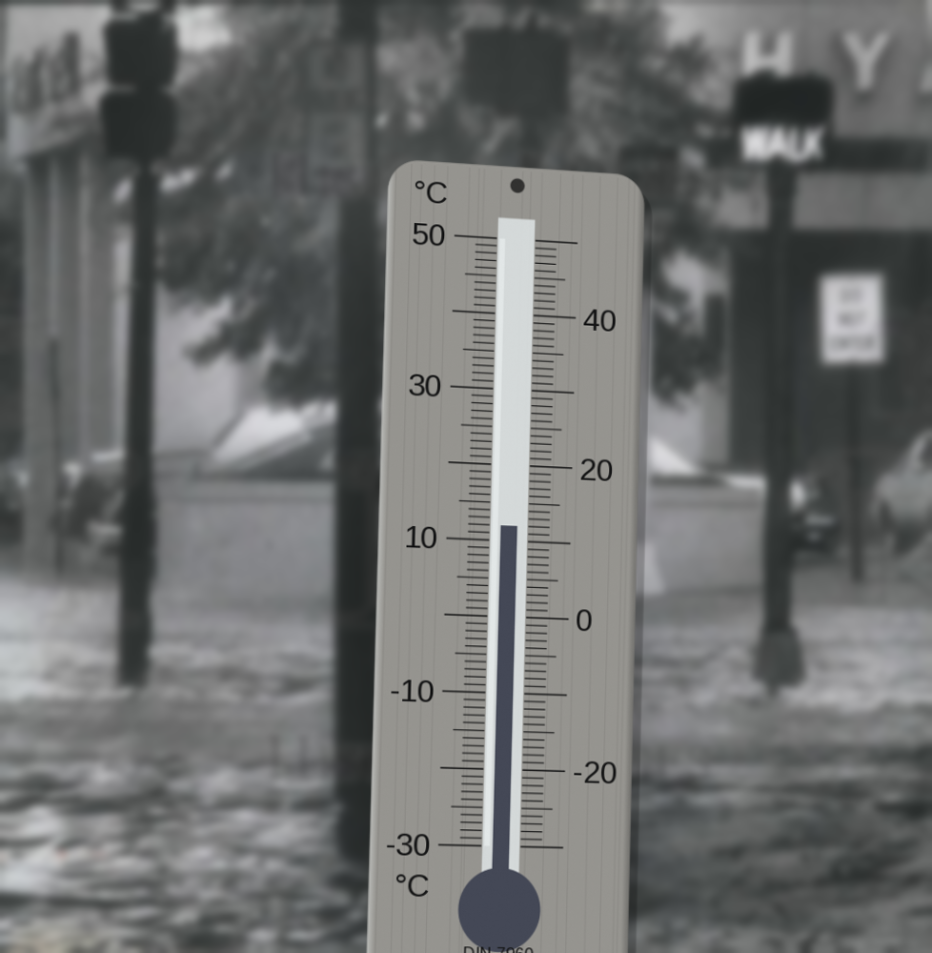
12
